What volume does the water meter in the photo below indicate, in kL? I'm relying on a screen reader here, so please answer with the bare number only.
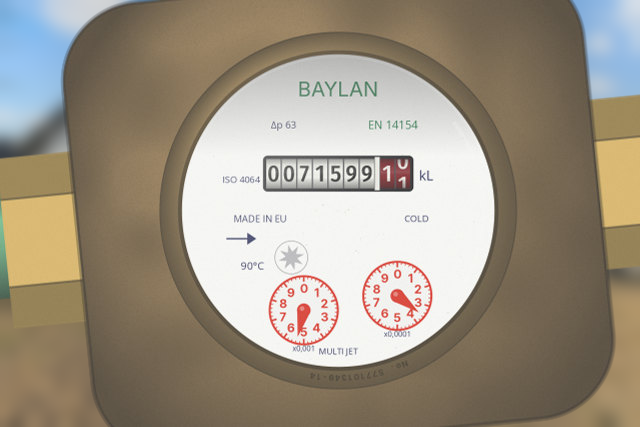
71599.1053
